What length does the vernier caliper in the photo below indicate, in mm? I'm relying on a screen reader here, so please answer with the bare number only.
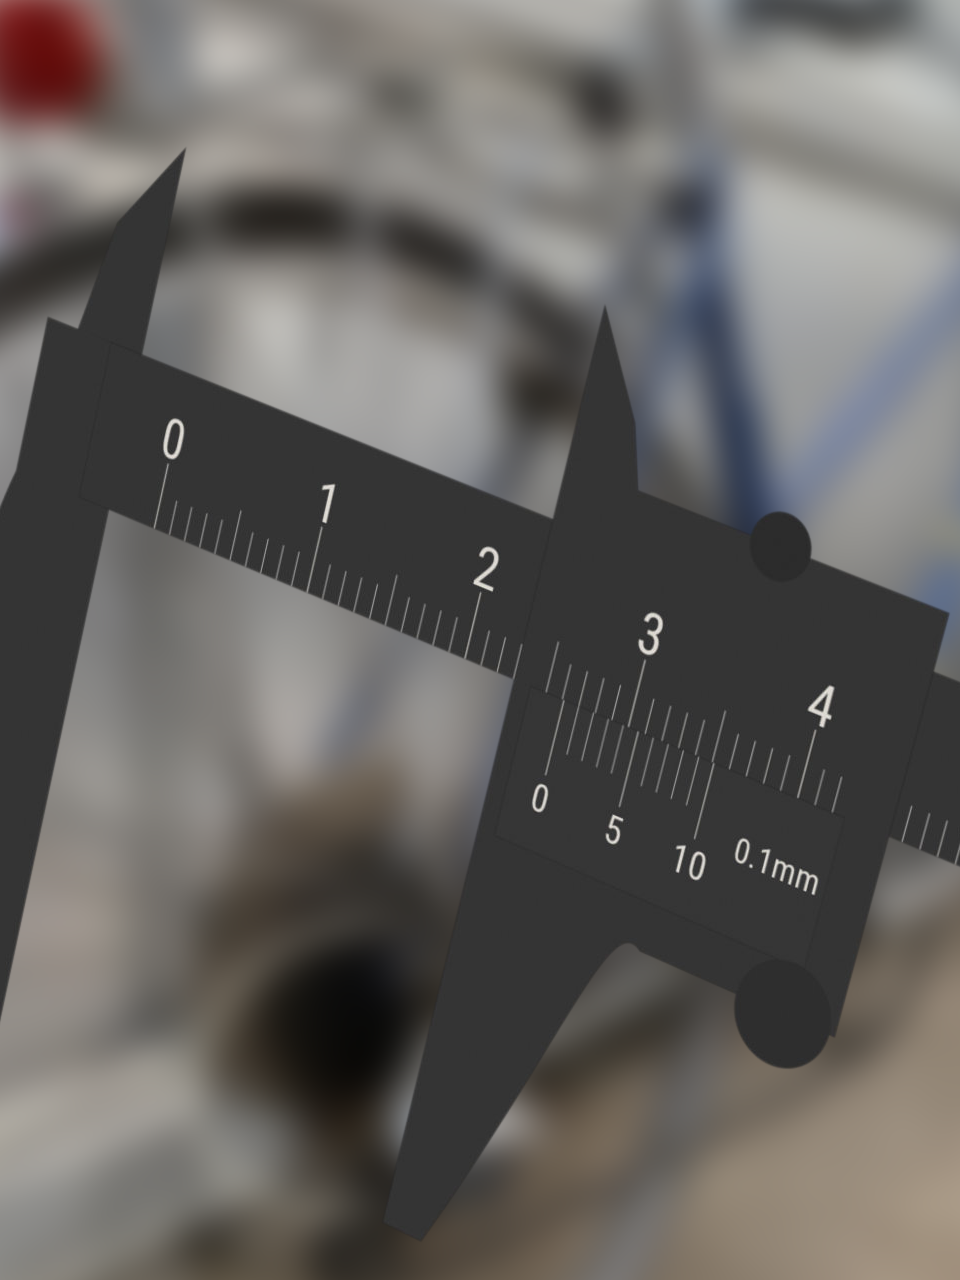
26.1
